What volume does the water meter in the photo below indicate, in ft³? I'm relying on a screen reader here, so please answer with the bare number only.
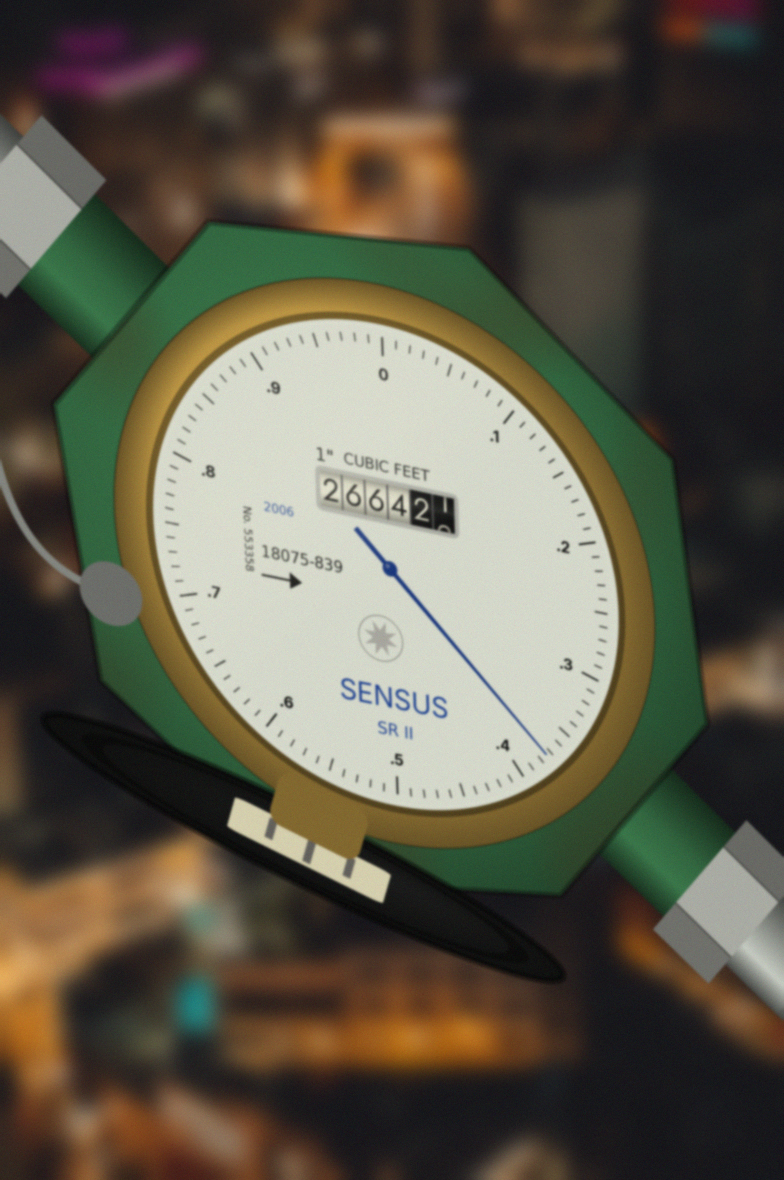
266421.37
